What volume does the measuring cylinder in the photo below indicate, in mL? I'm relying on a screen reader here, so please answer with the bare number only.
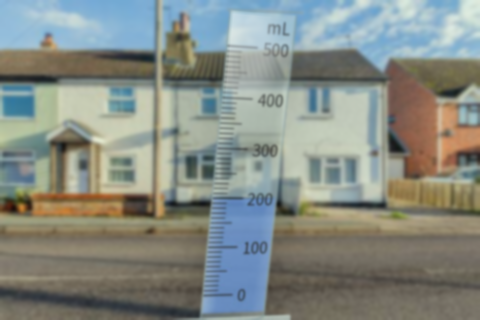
200
